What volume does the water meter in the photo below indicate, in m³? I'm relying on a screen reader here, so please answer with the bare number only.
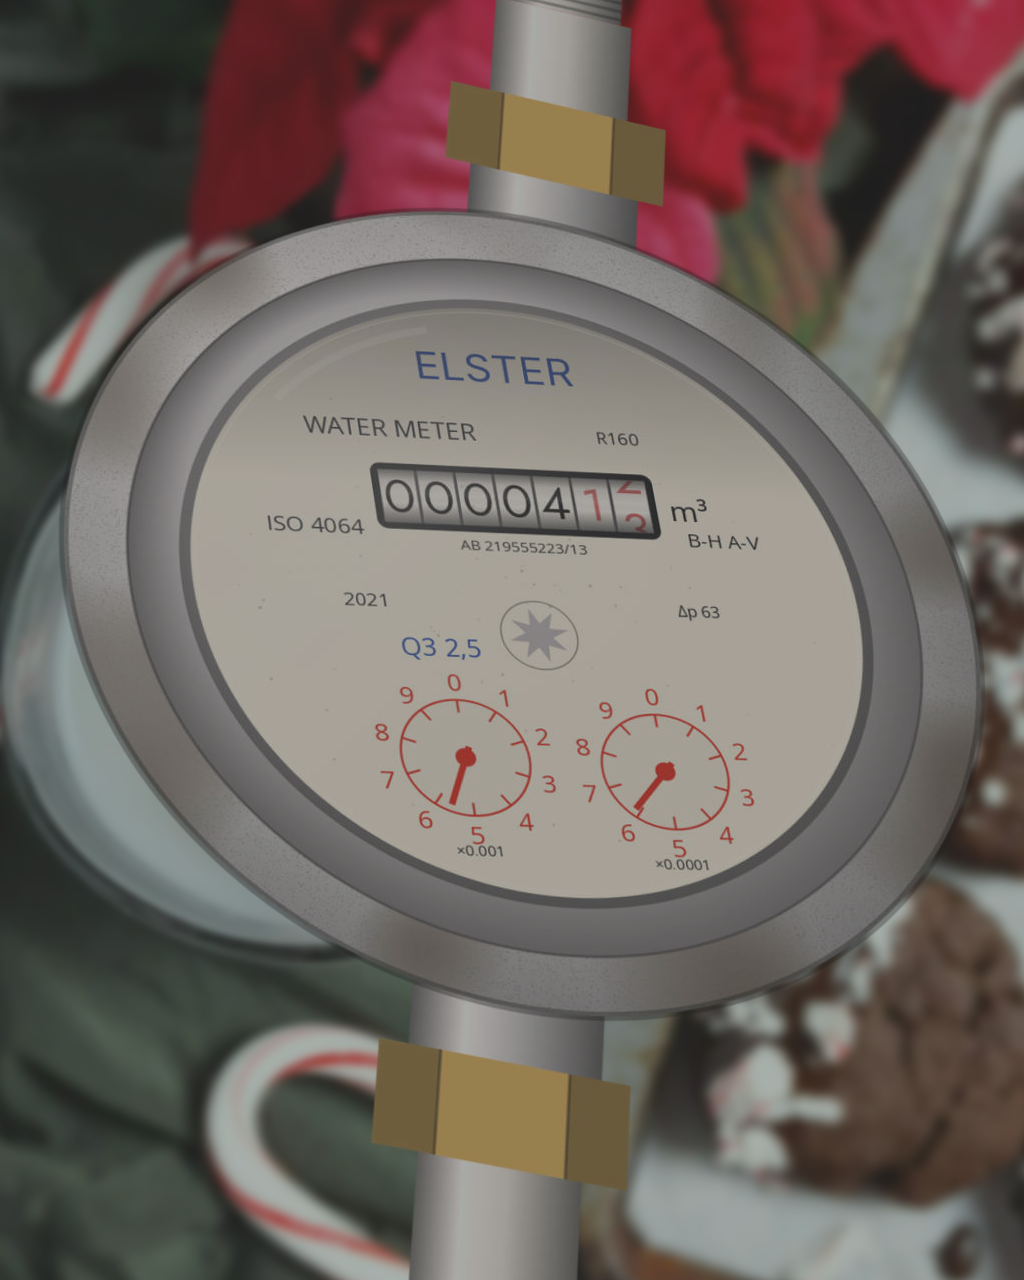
4.1256
